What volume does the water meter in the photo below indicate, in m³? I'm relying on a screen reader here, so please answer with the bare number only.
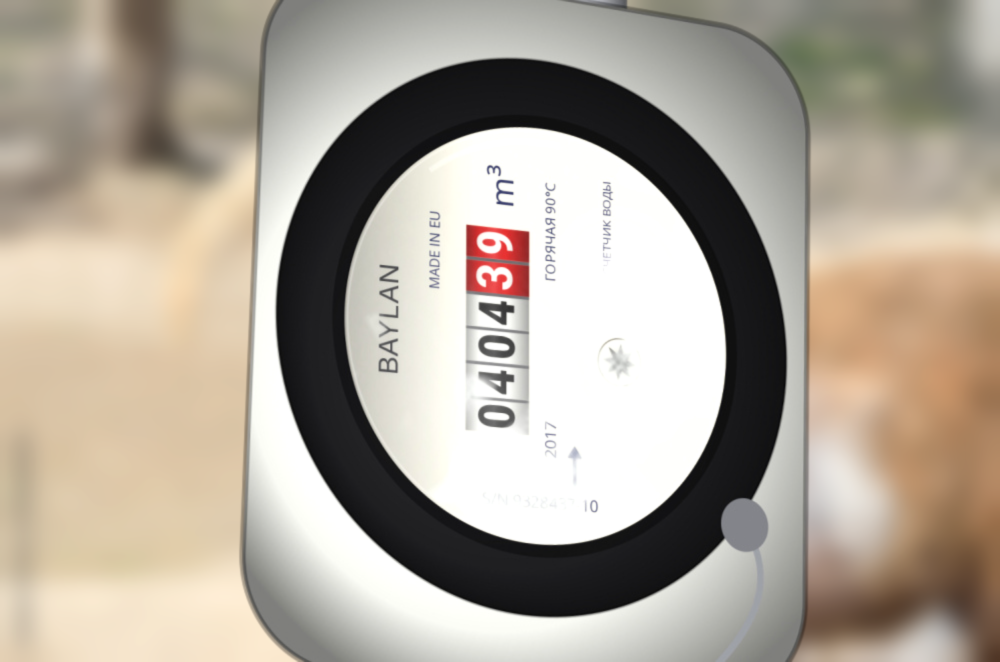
404.39
